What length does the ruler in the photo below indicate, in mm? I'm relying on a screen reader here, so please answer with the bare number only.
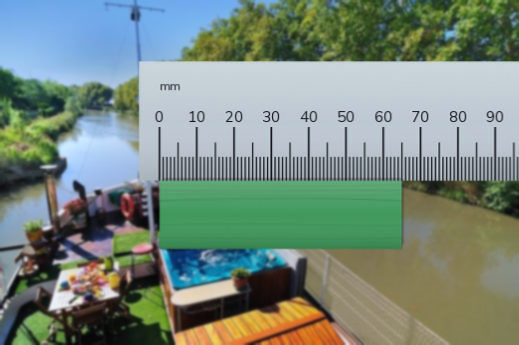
65
